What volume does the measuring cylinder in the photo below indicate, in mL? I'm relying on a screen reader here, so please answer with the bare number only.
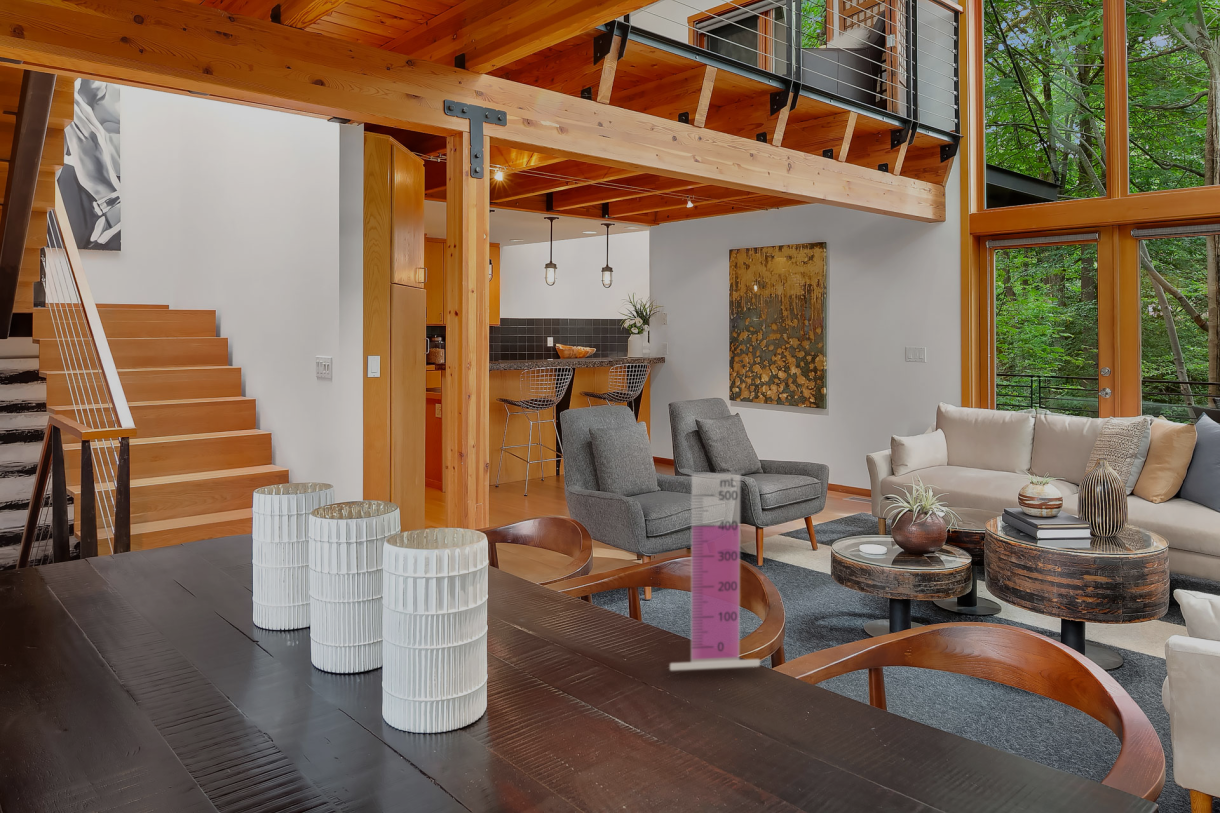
400
